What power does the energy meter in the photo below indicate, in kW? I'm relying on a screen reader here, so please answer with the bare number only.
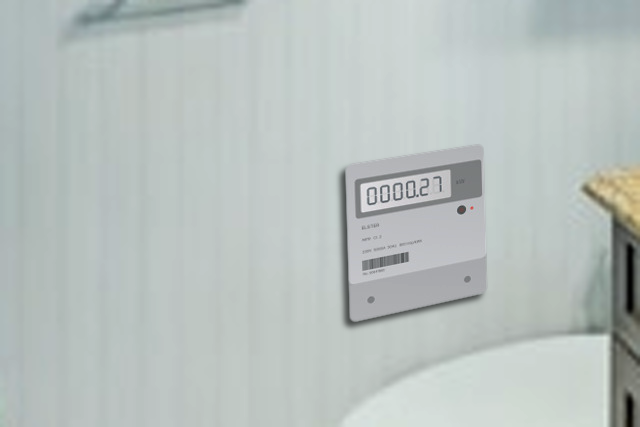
0.27
